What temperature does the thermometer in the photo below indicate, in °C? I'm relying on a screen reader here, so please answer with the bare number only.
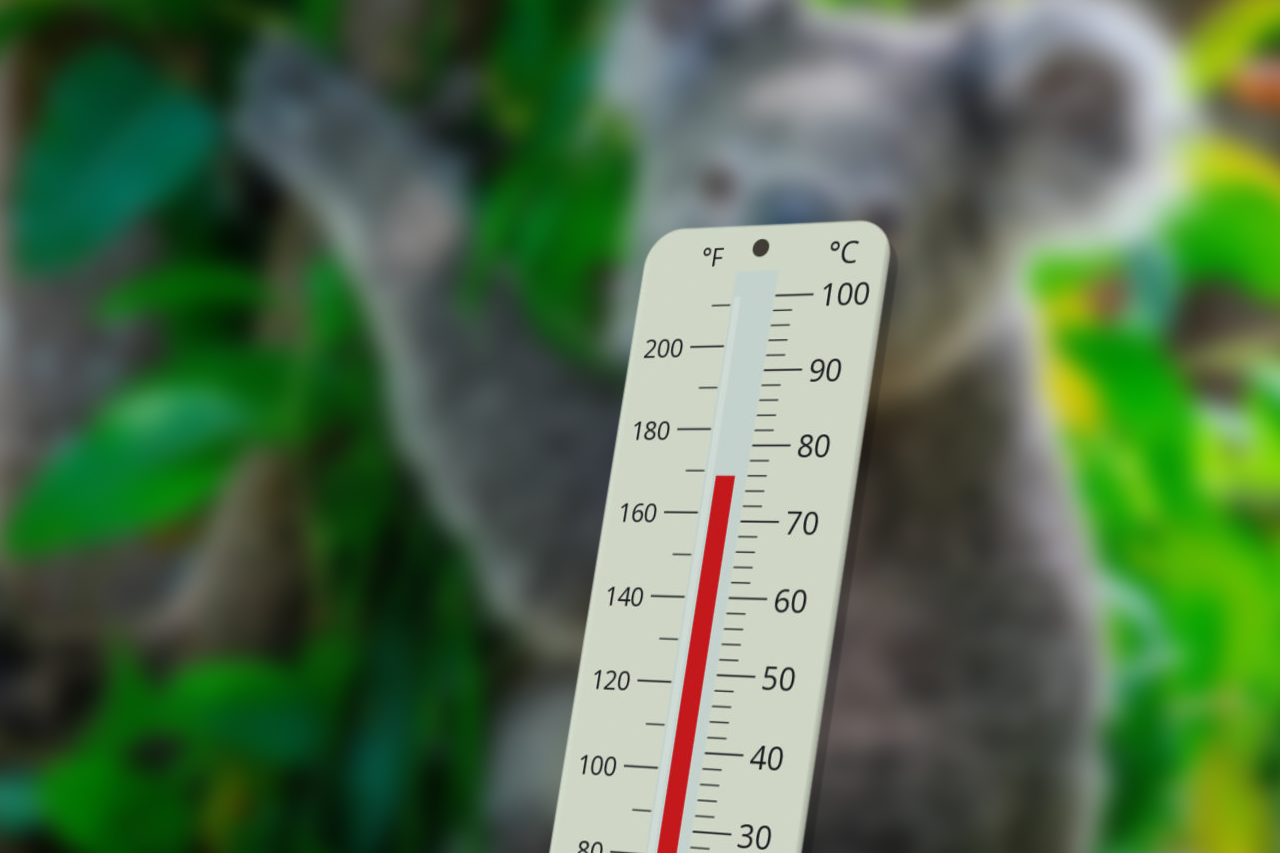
76
